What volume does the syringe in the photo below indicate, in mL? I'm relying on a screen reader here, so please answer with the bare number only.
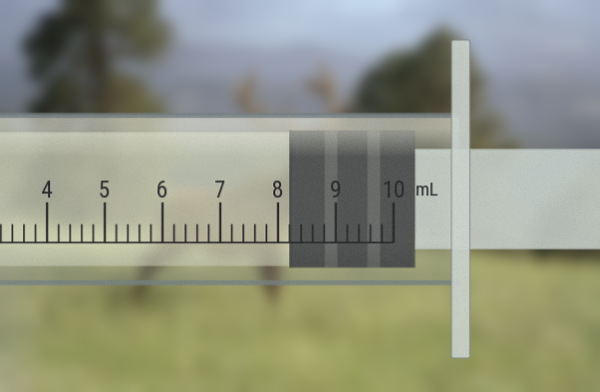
8.2
